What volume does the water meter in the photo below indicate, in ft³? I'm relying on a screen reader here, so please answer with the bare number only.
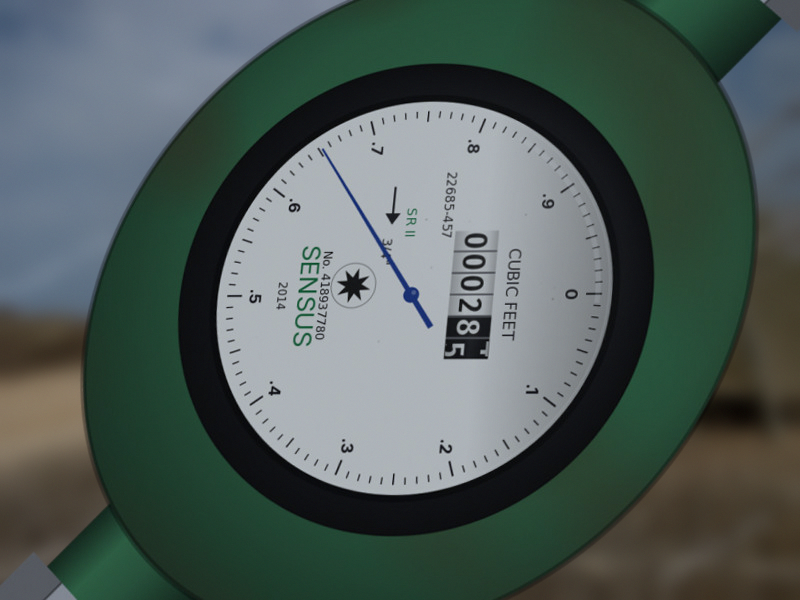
284.65
